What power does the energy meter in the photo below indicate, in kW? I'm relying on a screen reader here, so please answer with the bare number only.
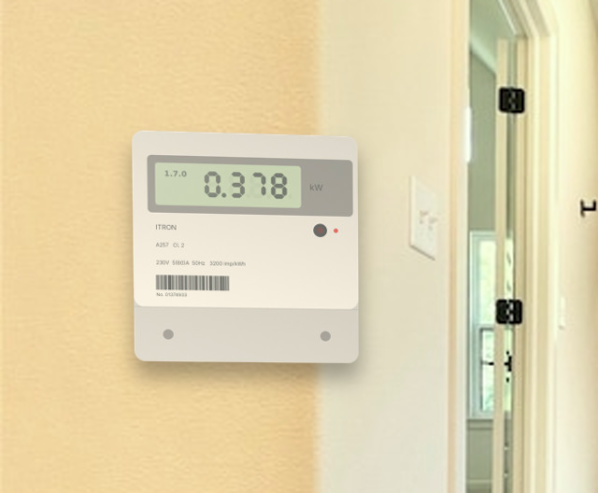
0.378
